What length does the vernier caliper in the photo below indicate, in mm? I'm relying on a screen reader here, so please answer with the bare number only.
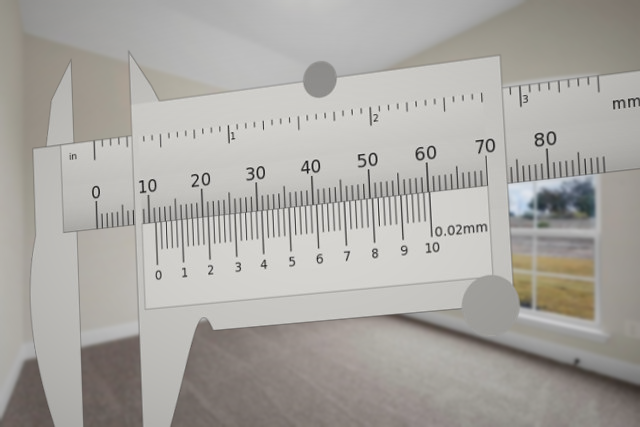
11.2
